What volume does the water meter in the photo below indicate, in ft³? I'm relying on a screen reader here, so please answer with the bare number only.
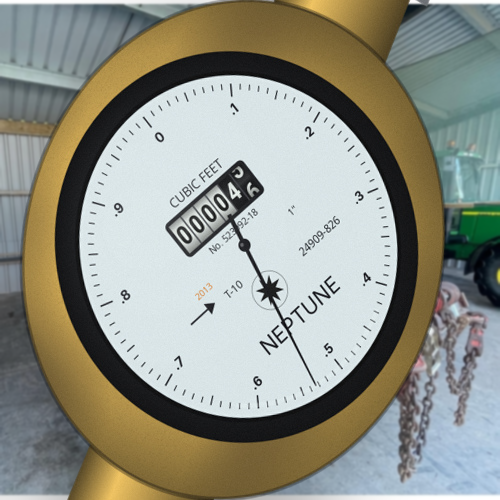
45.53
